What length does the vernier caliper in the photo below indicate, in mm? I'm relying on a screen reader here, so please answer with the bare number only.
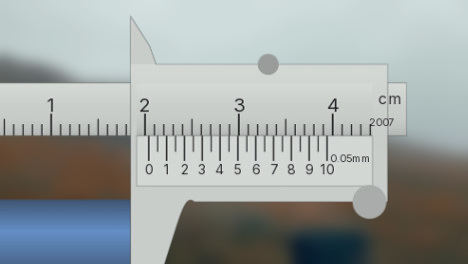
20.4
